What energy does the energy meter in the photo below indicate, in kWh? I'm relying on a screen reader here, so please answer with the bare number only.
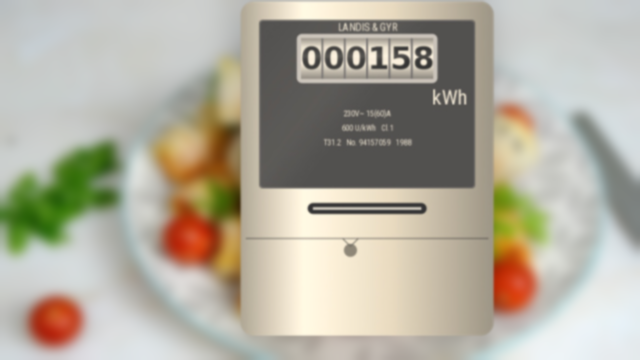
158
